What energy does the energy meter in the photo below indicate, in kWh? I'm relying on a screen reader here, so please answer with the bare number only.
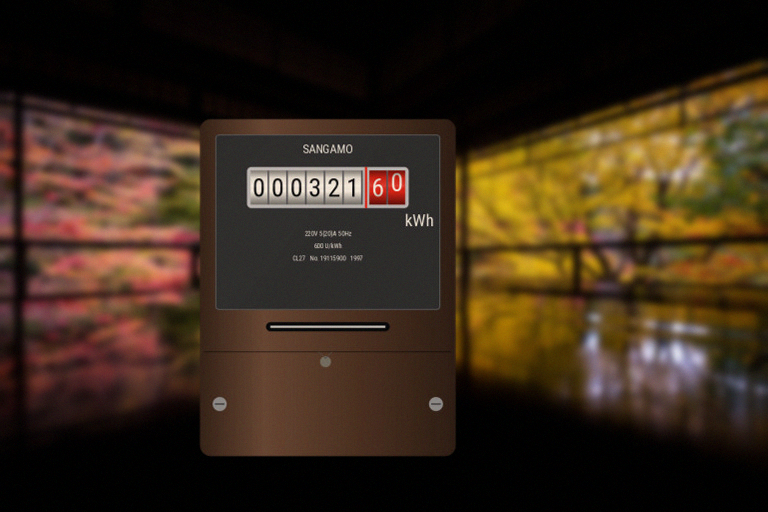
321.60
